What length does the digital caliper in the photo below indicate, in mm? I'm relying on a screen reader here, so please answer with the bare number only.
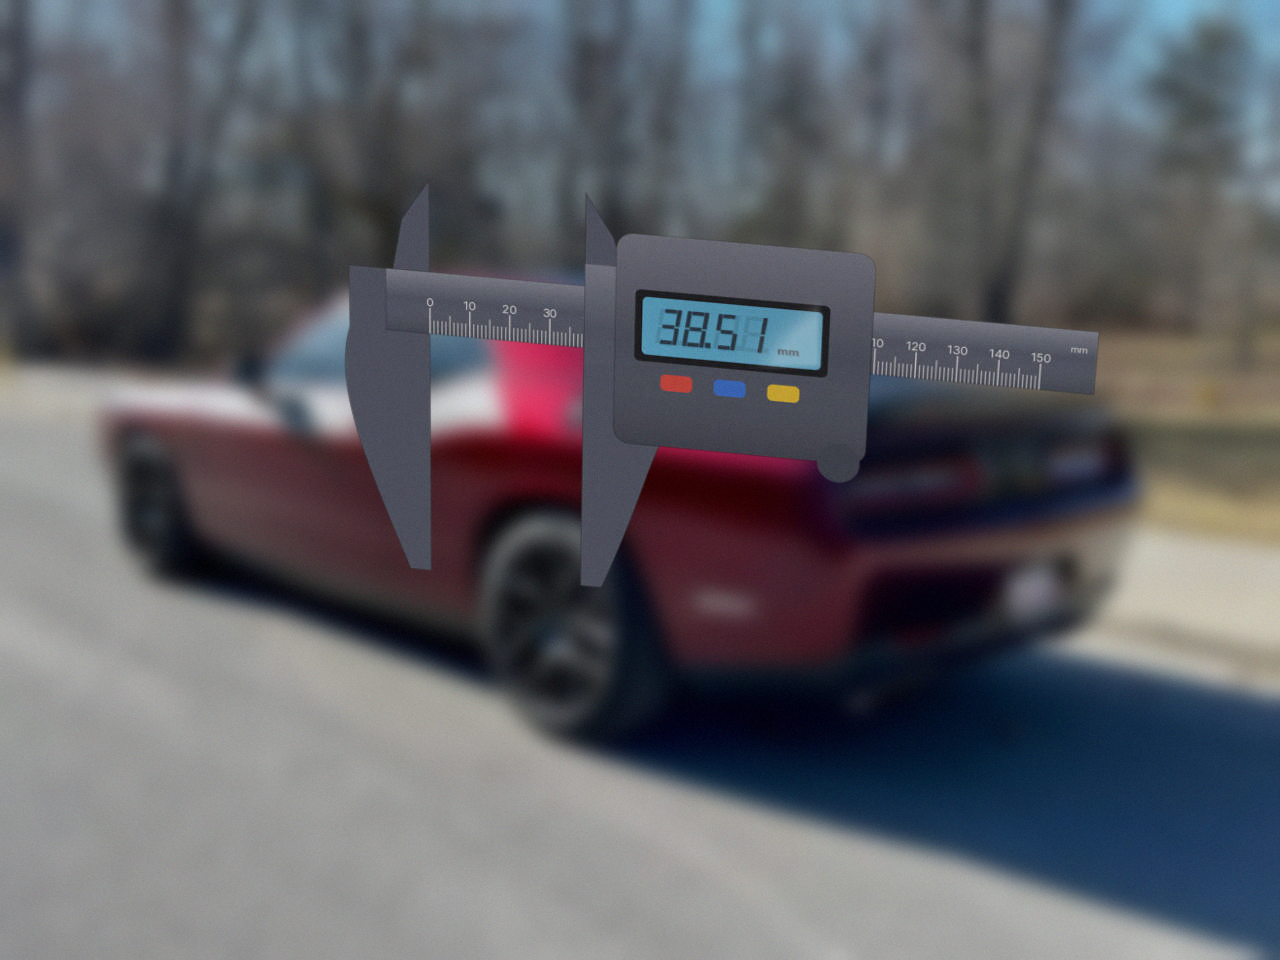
38.51
